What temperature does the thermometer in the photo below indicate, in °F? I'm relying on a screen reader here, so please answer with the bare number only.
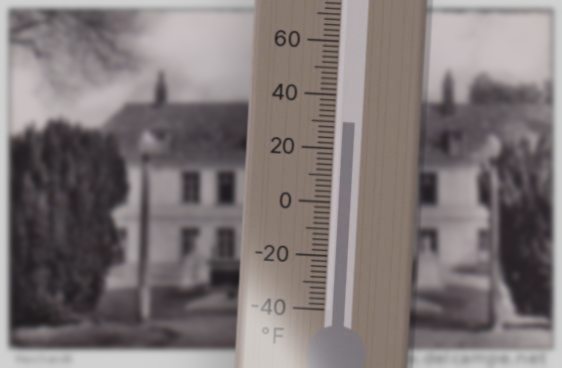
30
